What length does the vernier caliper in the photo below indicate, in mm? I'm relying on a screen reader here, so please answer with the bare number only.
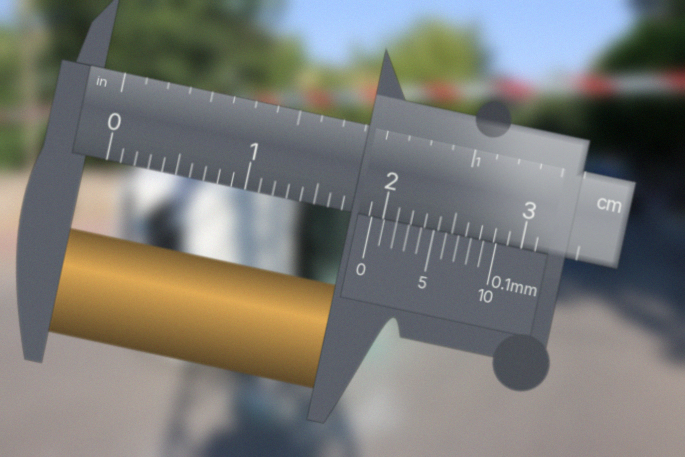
19.2
